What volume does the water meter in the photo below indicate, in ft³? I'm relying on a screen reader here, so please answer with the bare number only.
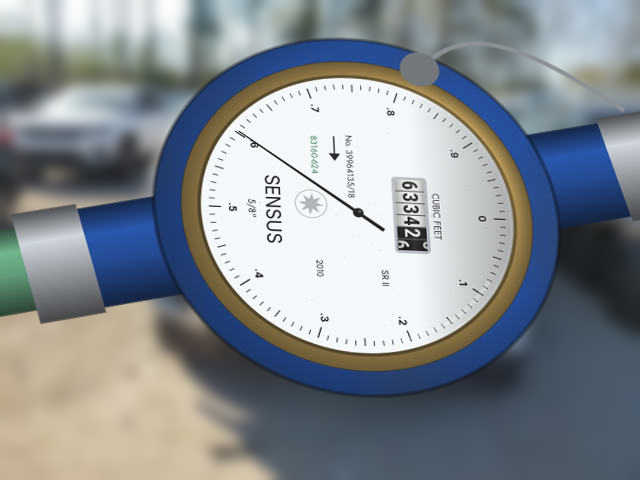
633425.60
